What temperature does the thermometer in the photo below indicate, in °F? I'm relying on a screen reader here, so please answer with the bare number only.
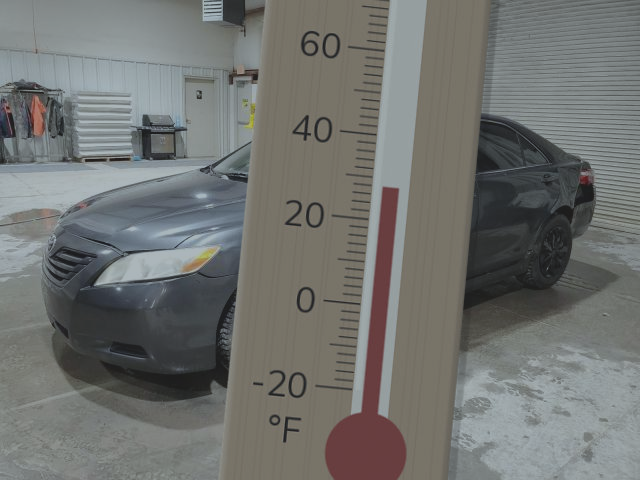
28
